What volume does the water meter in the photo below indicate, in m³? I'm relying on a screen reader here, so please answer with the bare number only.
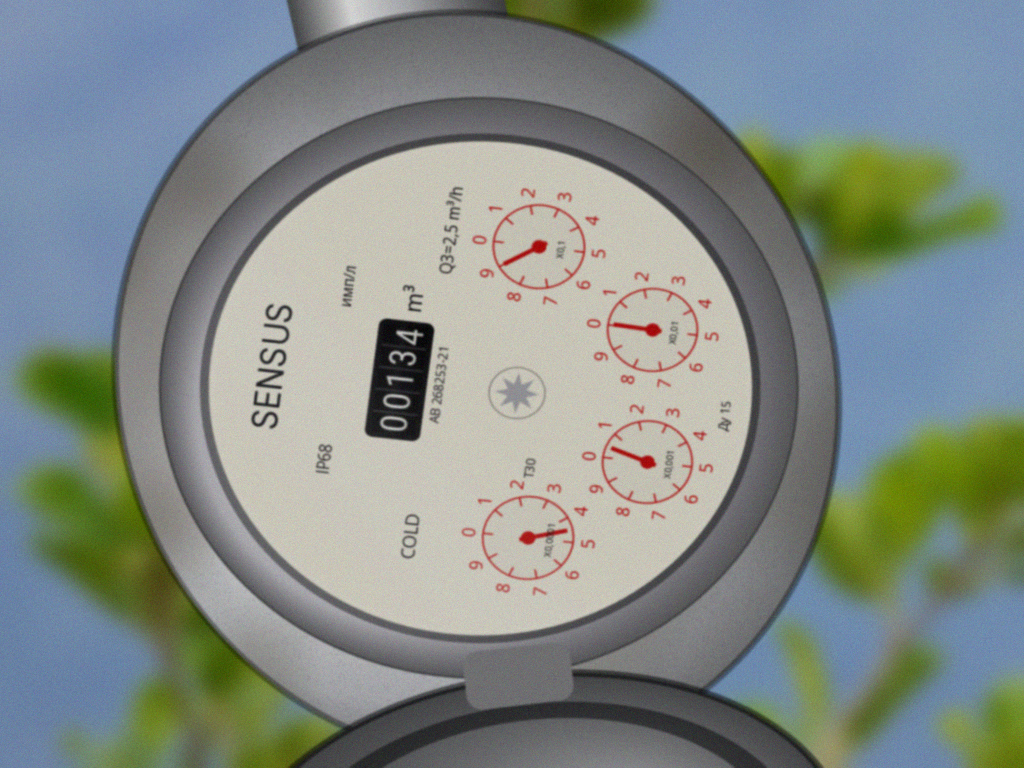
133.9004
